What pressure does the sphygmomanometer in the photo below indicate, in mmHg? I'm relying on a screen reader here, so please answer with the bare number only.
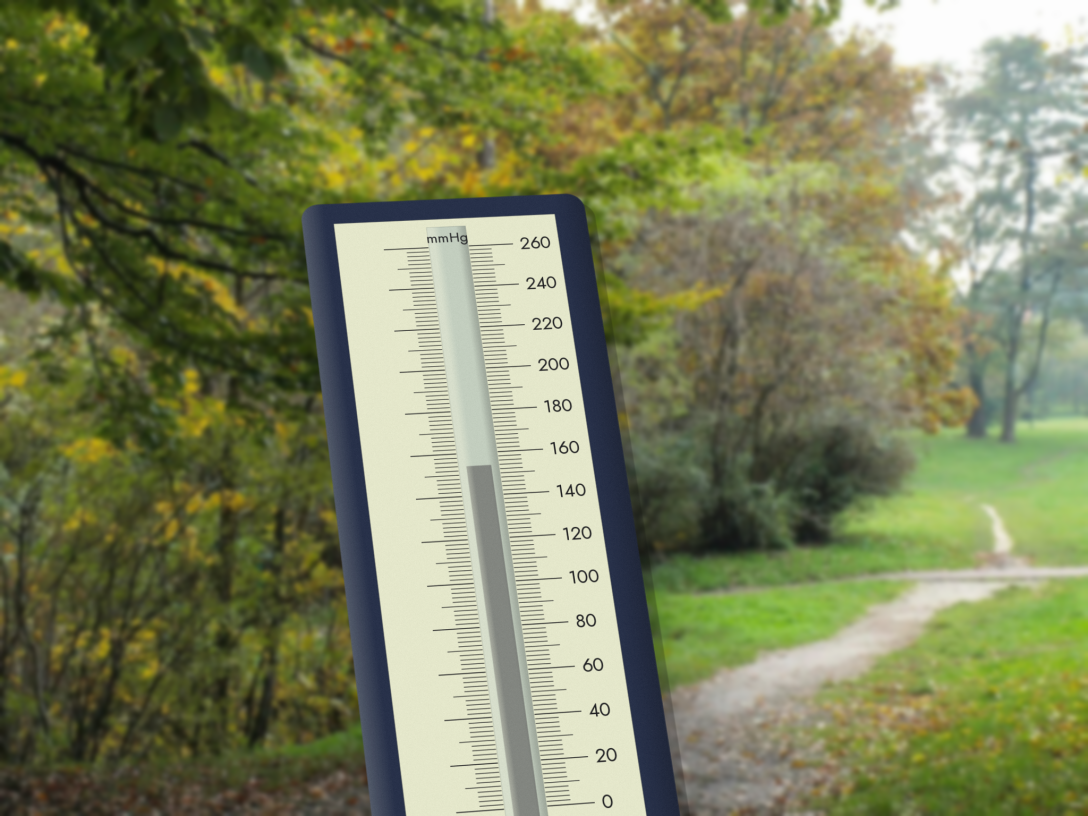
154
